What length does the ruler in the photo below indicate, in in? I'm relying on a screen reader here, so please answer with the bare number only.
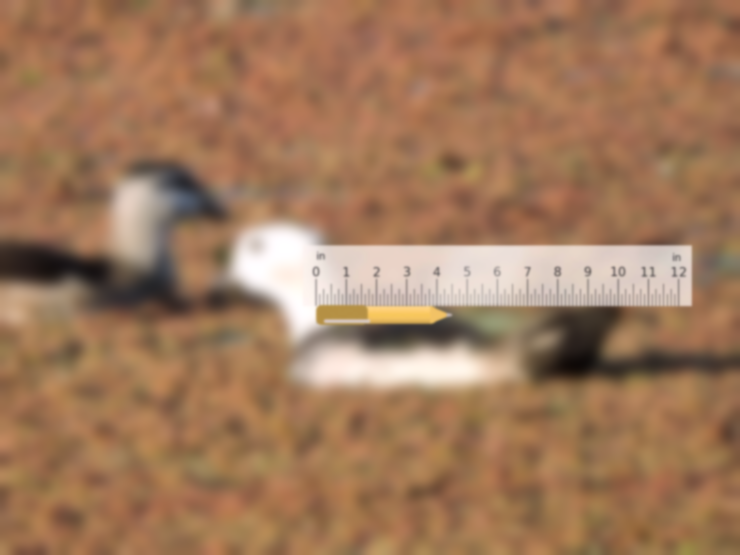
4.5
